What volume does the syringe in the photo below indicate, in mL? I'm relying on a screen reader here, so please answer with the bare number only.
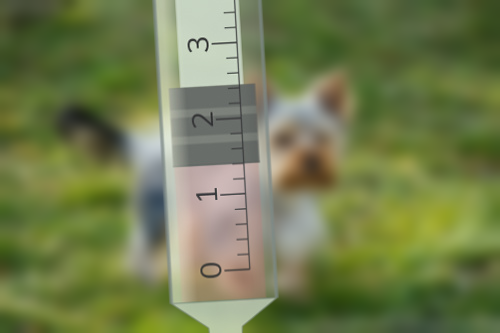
1.4
